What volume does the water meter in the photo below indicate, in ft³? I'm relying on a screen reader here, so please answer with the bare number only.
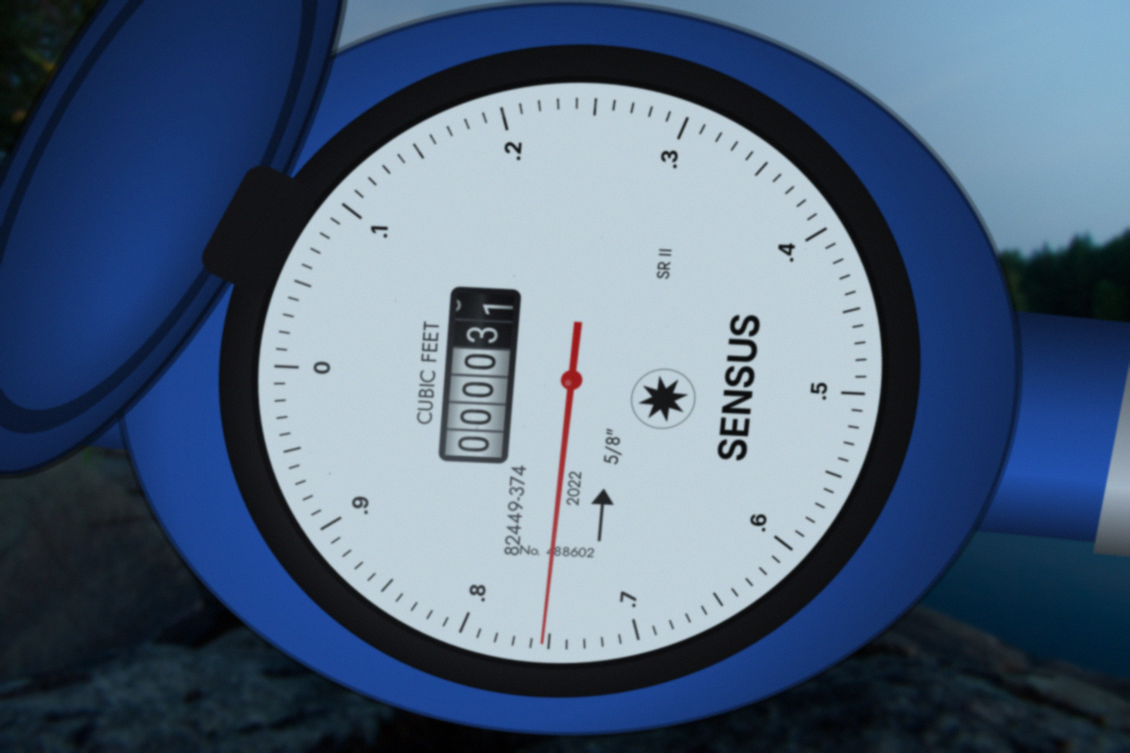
30.75
